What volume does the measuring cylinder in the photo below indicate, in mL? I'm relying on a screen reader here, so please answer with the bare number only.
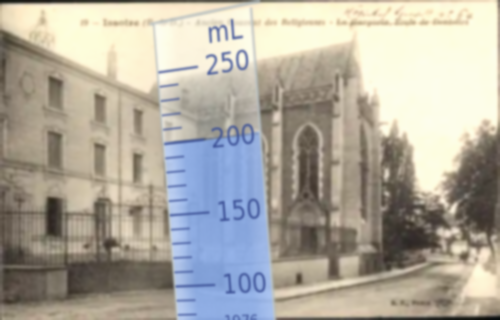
200
